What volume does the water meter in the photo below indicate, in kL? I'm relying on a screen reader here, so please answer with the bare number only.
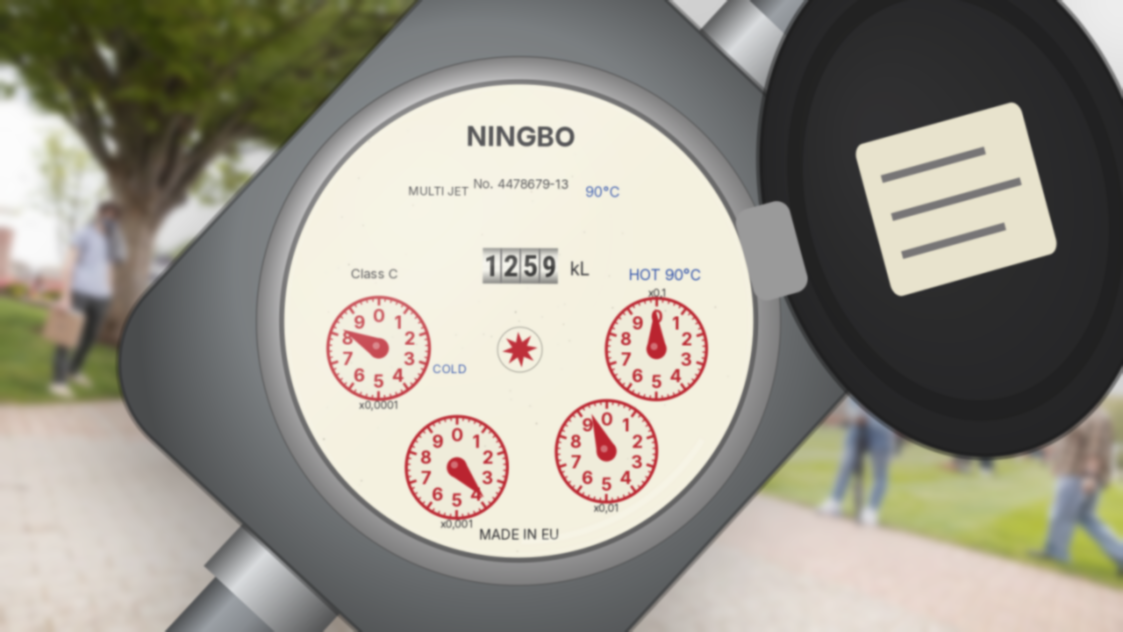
1258.9938
